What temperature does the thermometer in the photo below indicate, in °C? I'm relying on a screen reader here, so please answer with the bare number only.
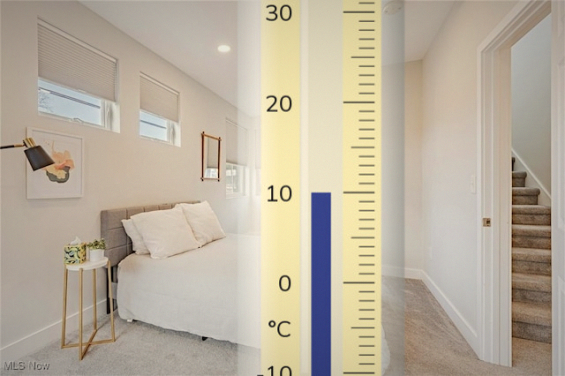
10
